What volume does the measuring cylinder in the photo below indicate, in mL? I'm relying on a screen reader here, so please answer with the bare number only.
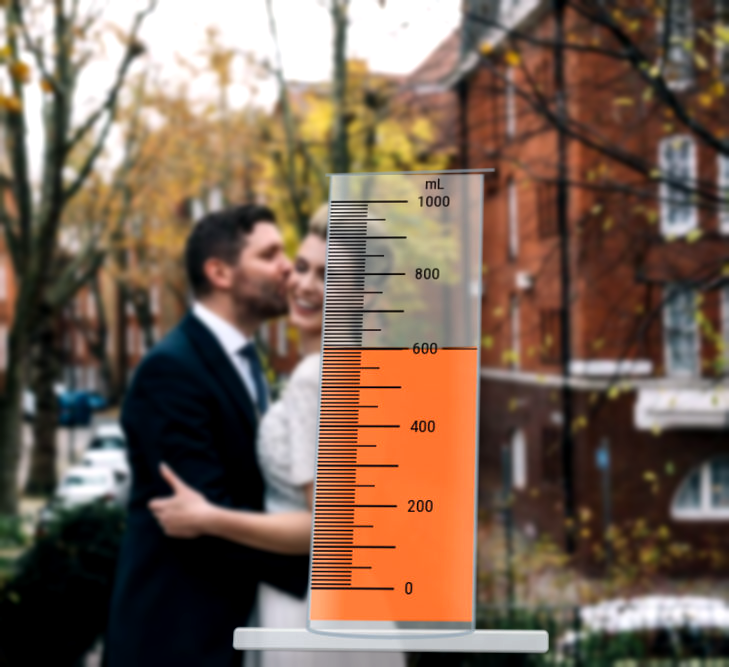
600
